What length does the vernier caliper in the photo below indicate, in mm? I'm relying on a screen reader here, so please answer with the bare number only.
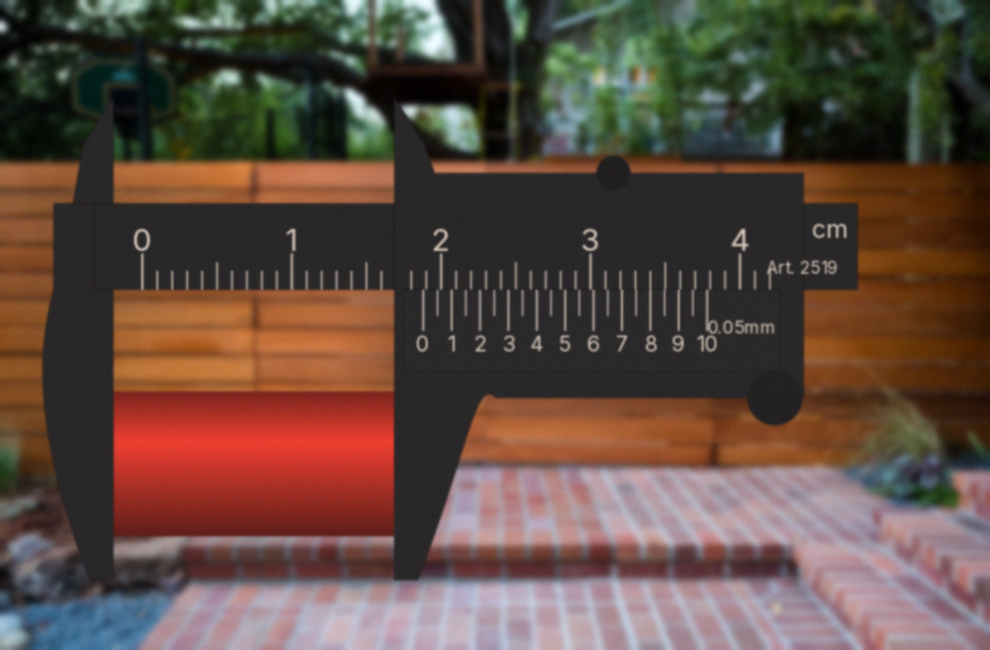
18.8
